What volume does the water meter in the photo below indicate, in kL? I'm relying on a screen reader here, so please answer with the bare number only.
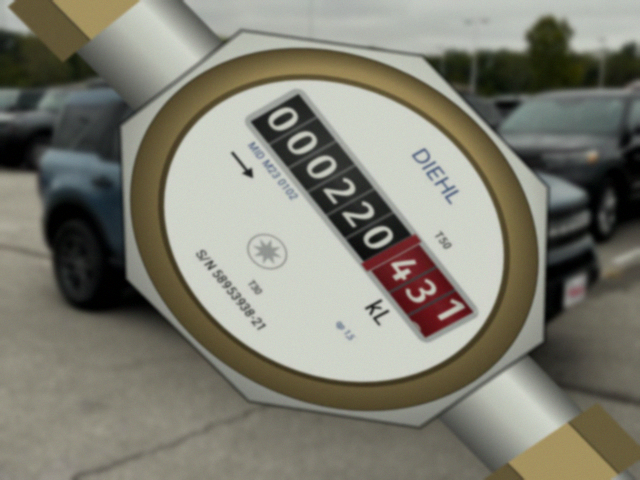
220.431
